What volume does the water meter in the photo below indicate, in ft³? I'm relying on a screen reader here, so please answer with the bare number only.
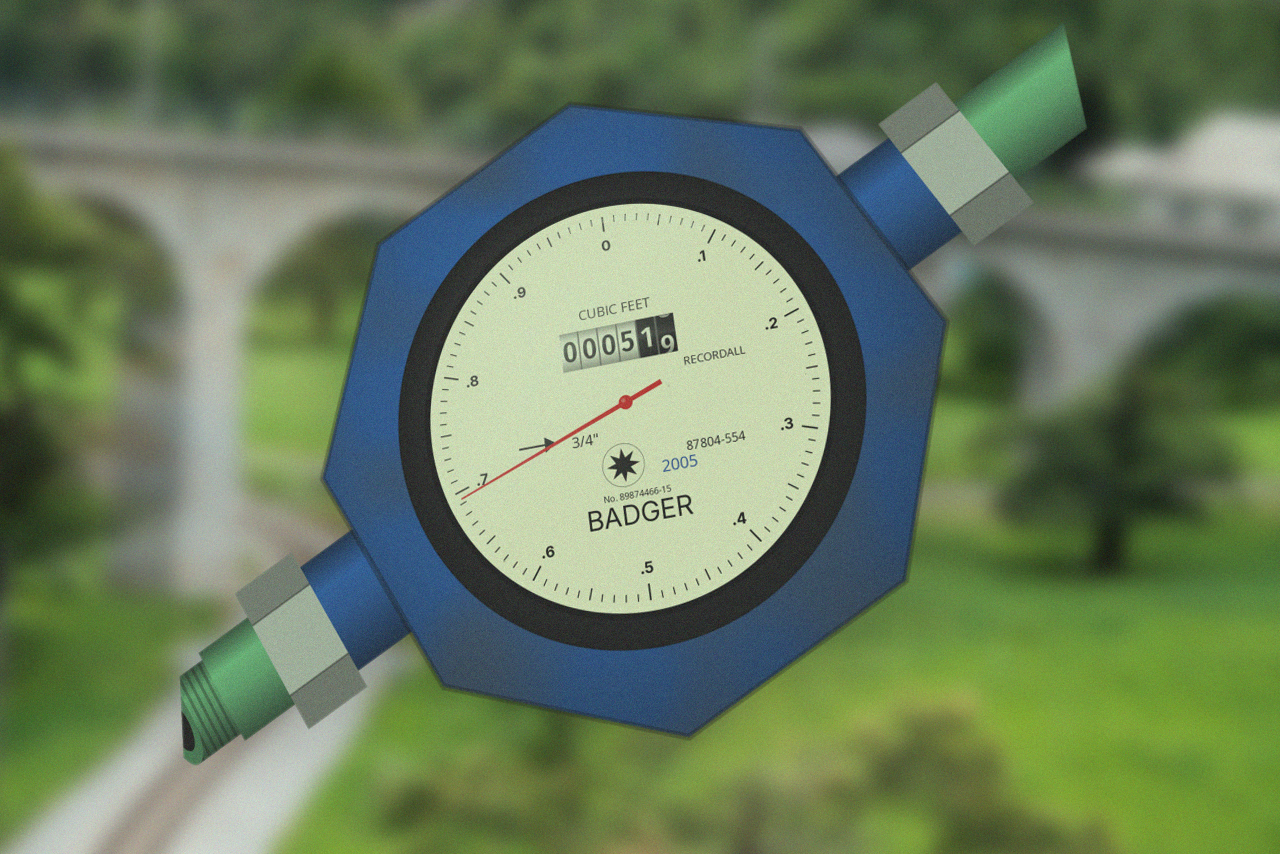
518.69
